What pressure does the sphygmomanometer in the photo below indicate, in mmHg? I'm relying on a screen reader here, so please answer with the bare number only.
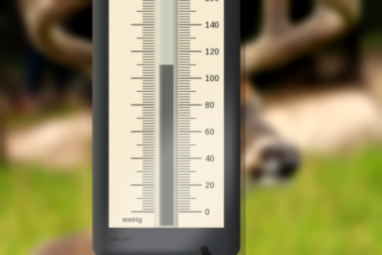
110
